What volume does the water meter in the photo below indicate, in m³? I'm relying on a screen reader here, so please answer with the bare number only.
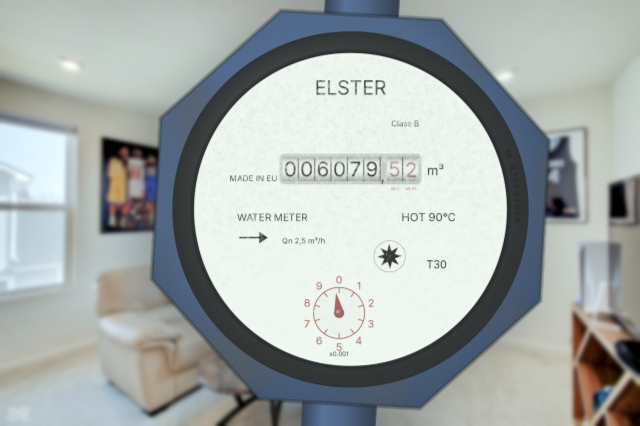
6079.519
